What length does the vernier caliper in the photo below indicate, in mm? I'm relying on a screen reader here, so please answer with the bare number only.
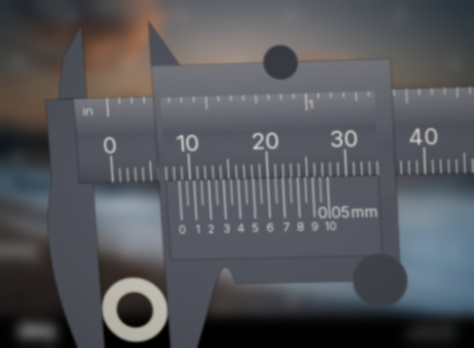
8.6
